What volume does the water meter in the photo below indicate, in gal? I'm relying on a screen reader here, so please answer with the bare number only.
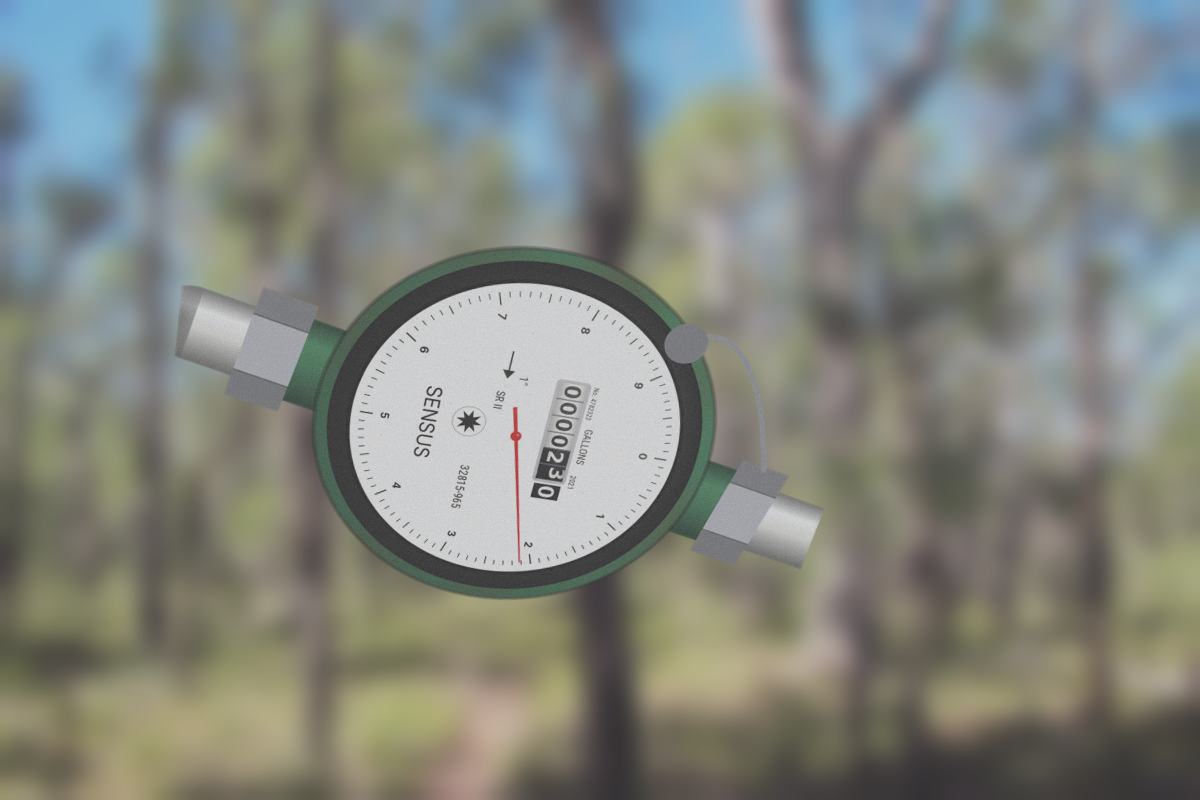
232.1
